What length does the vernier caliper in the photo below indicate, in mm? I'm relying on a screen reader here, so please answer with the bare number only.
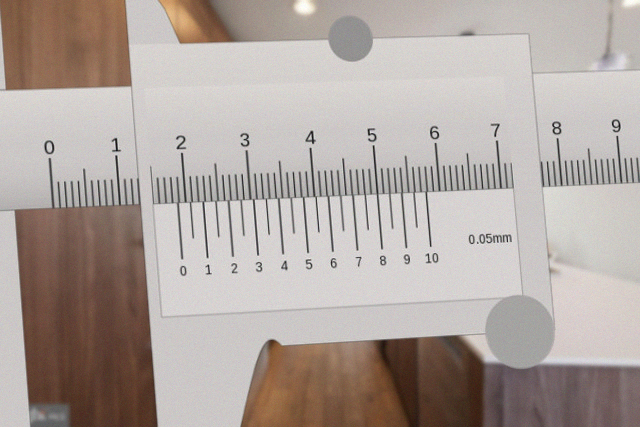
18.8
